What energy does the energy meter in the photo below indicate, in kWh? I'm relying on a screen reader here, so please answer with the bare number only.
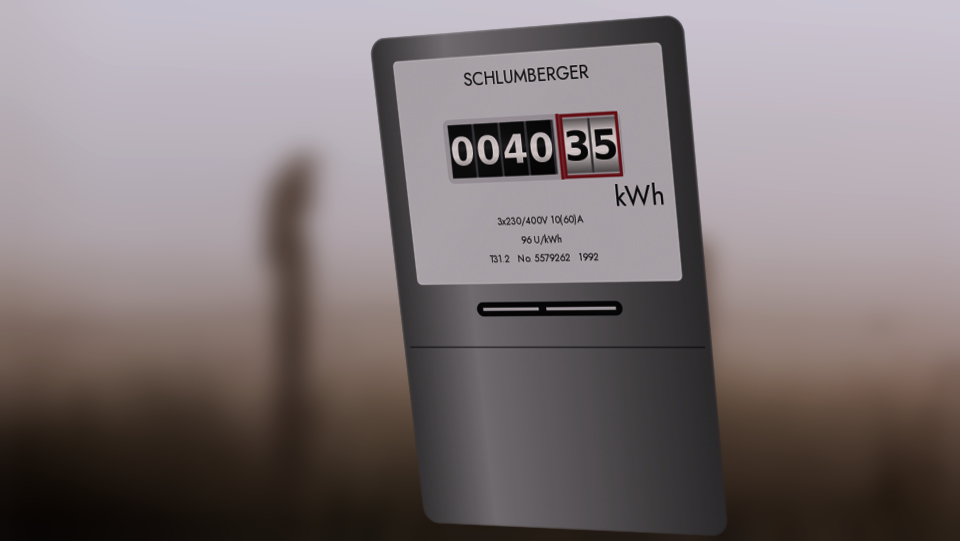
40.35
